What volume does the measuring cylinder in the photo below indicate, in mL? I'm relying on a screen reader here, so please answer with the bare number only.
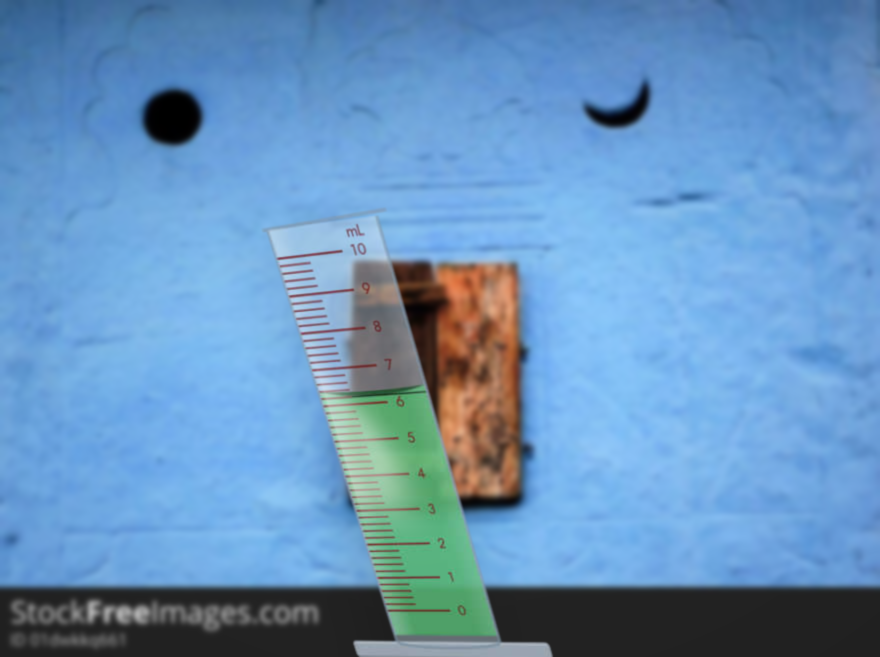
6.2
